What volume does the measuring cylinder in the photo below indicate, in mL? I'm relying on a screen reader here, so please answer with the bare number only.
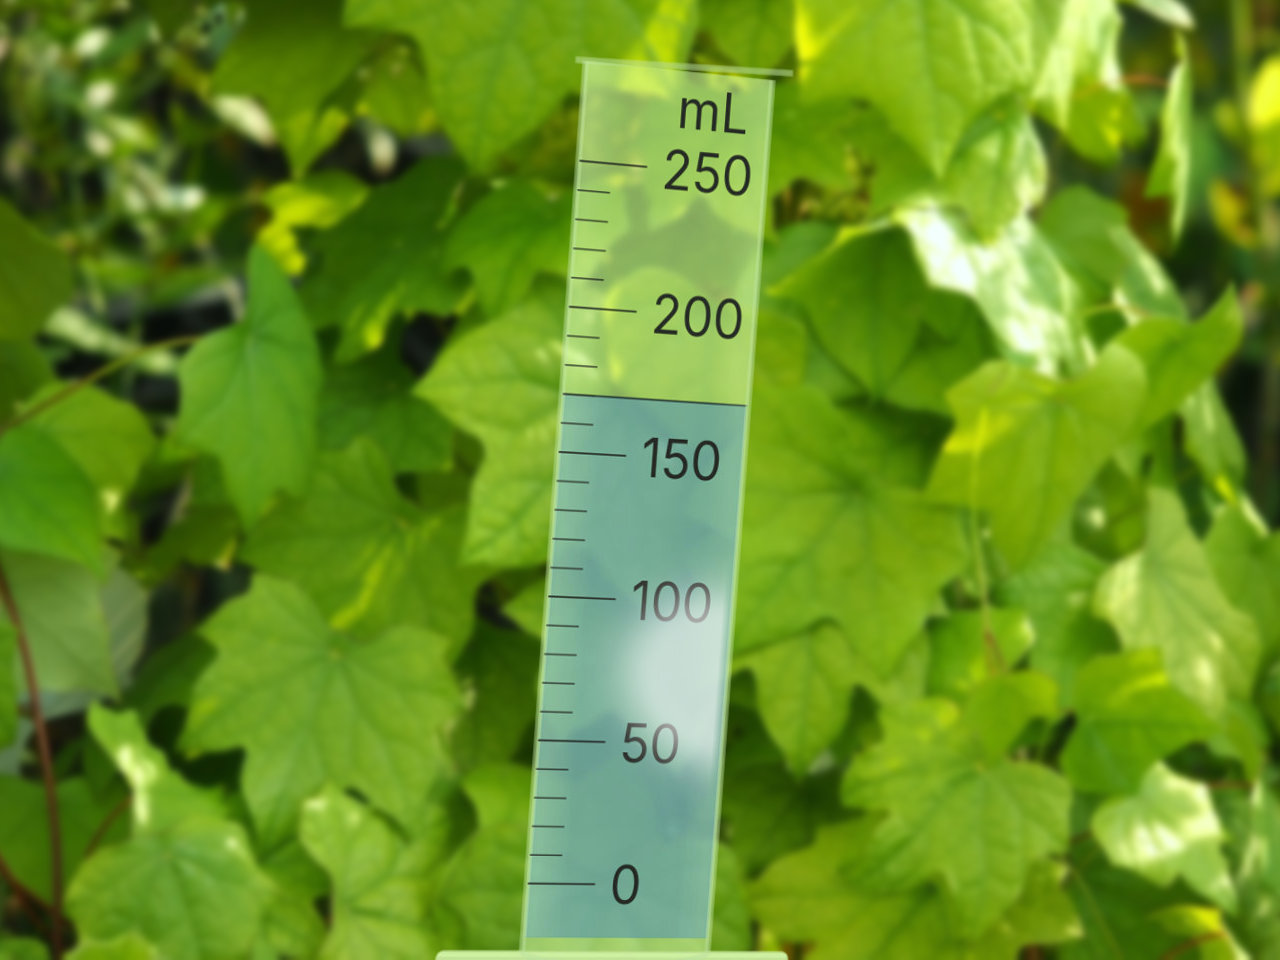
170
